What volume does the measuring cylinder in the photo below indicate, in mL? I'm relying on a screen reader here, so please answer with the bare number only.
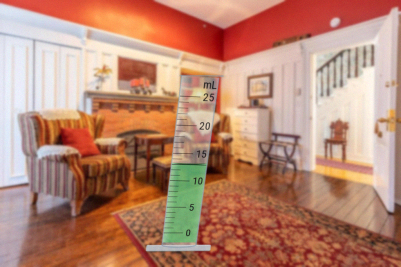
13
